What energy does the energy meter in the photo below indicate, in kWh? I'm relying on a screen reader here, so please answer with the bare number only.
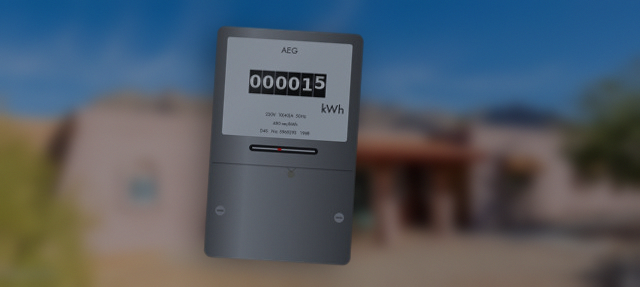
15
